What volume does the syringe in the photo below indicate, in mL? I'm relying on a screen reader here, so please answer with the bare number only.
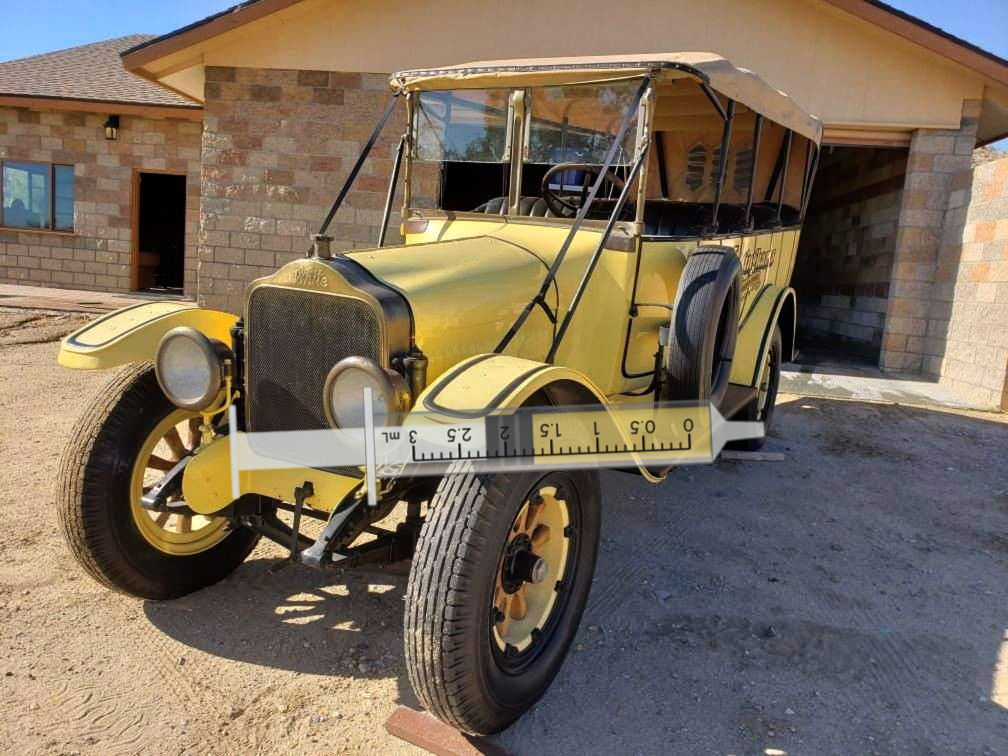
1.7
